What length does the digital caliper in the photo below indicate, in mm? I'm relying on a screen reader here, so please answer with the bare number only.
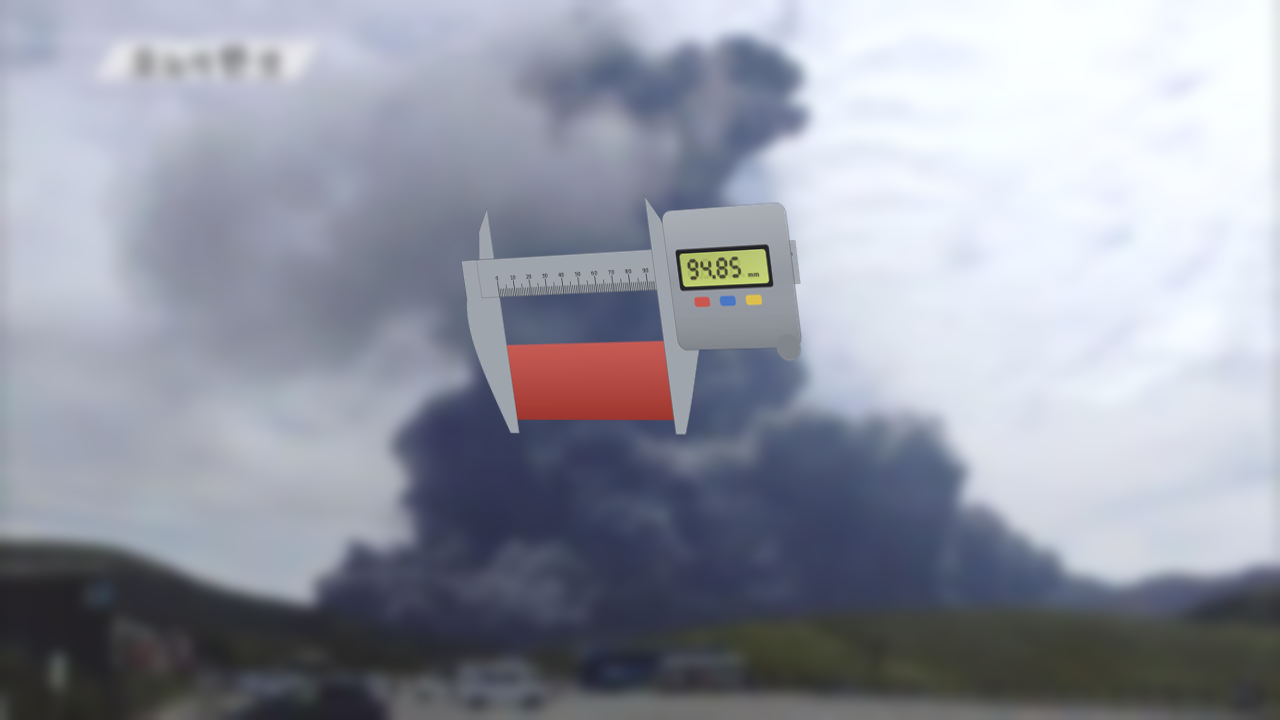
94.85
